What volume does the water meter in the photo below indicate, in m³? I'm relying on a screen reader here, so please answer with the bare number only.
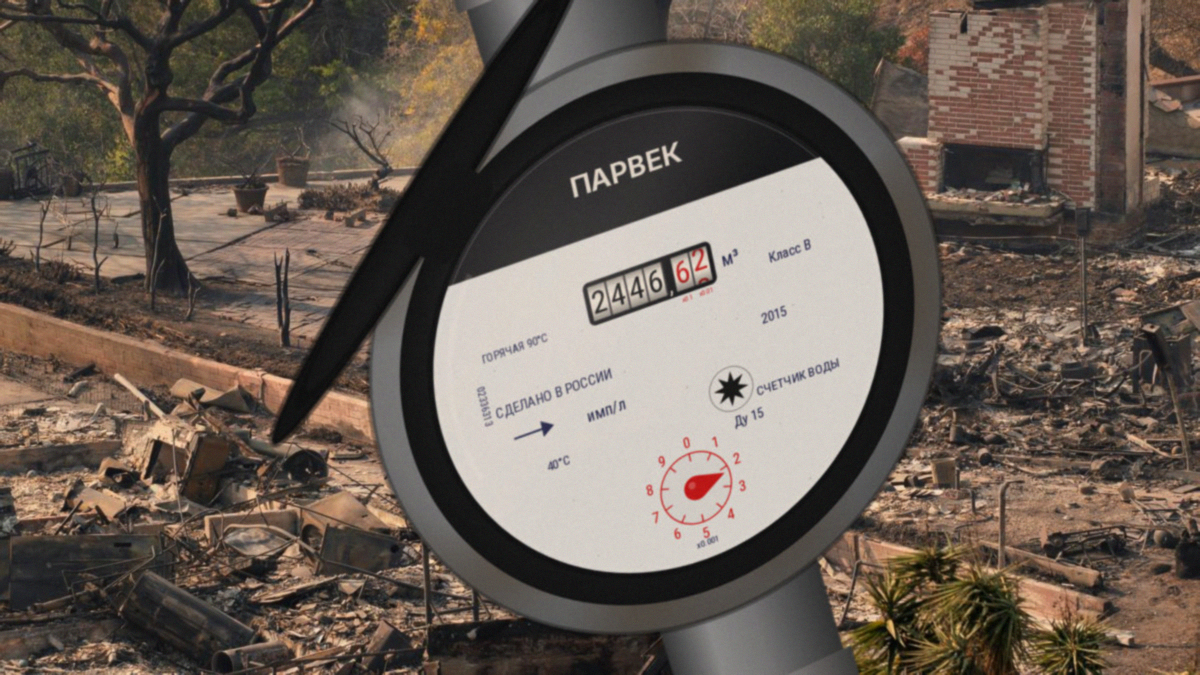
2446.622
